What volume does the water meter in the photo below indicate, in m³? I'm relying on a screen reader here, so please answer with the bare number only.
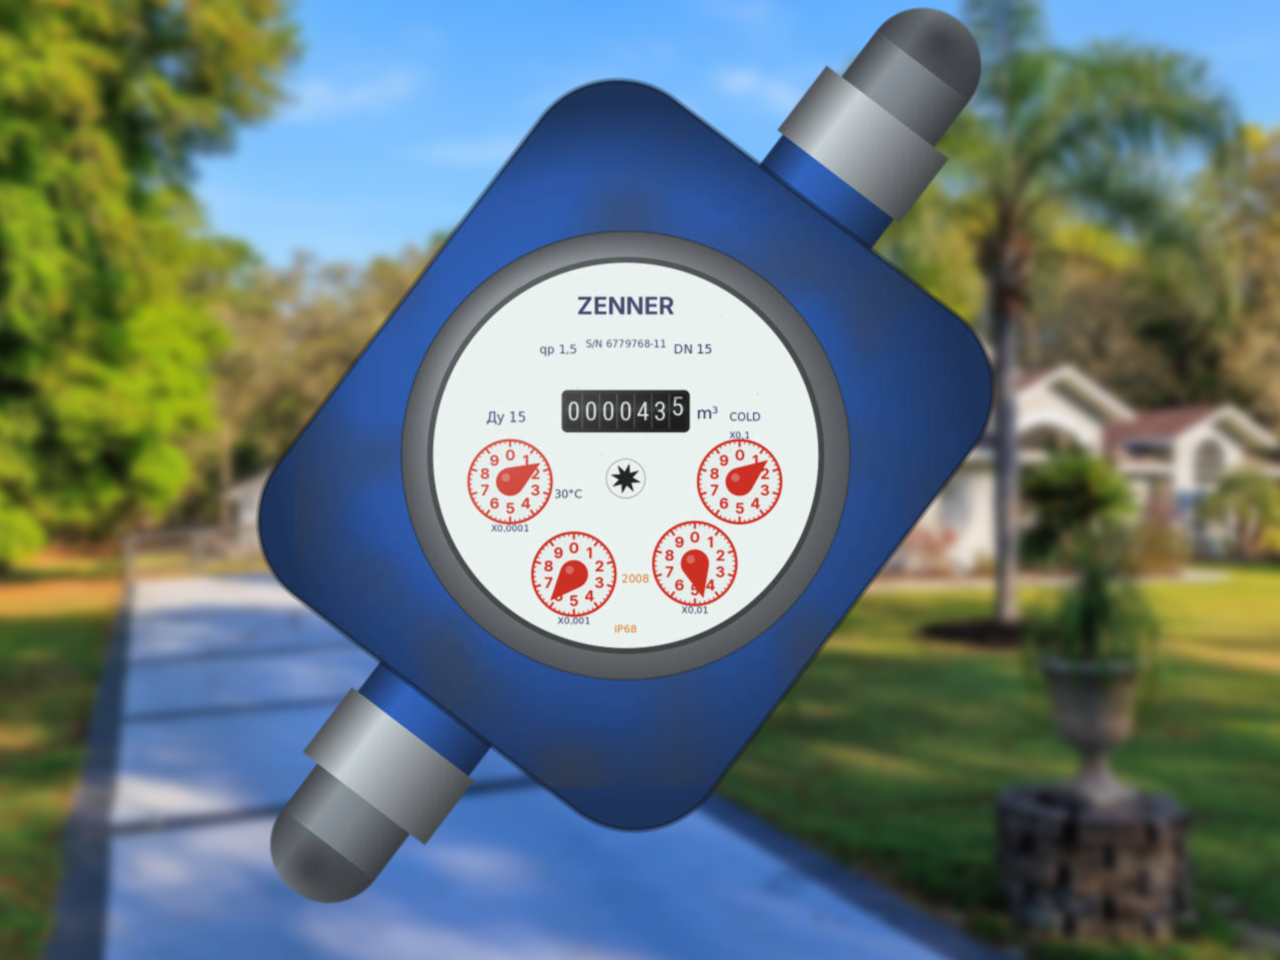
435.1461
